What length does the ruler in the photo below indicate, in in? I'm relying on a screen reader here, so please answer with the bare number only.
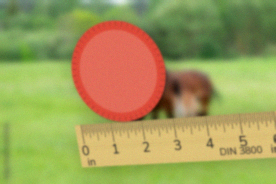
3
